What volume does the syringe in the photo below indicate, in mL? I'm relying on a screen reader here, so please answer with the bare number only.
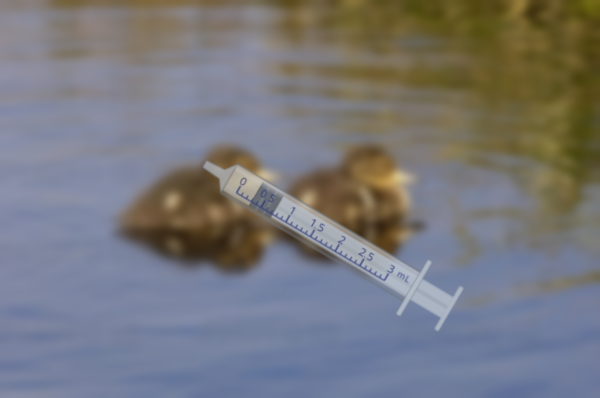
0.3
